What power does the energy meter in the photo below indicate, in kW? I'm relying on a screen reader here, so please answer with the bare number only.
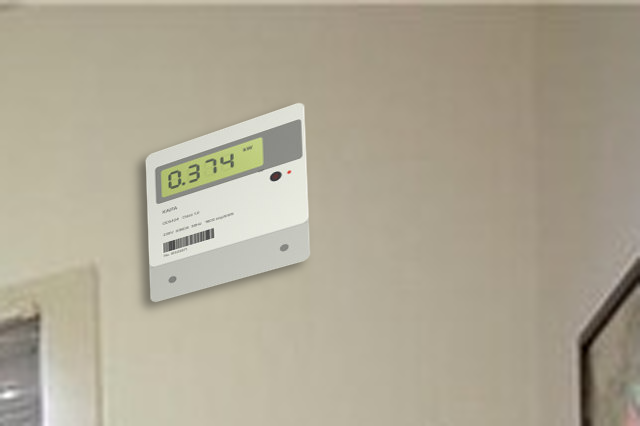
0.374
